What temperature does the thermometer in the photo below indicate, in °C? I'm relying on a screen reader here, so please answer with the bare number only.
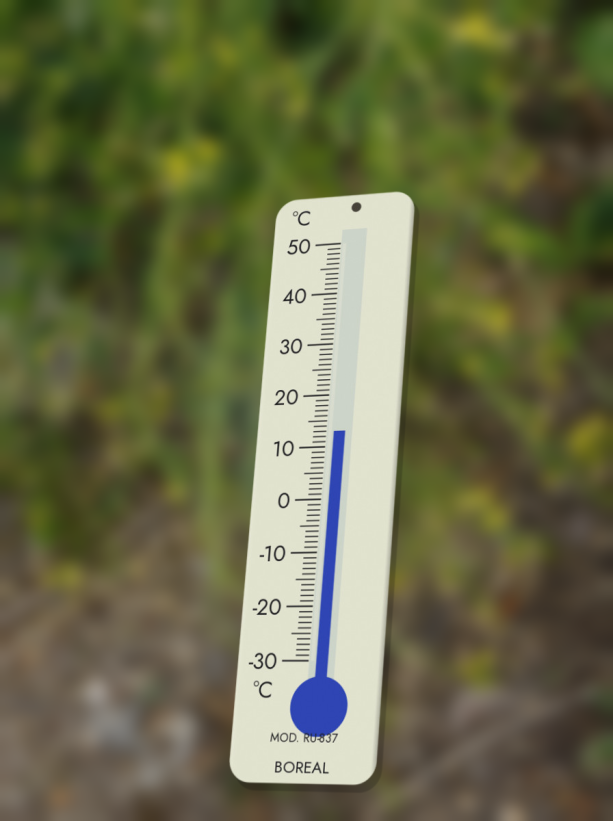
13
